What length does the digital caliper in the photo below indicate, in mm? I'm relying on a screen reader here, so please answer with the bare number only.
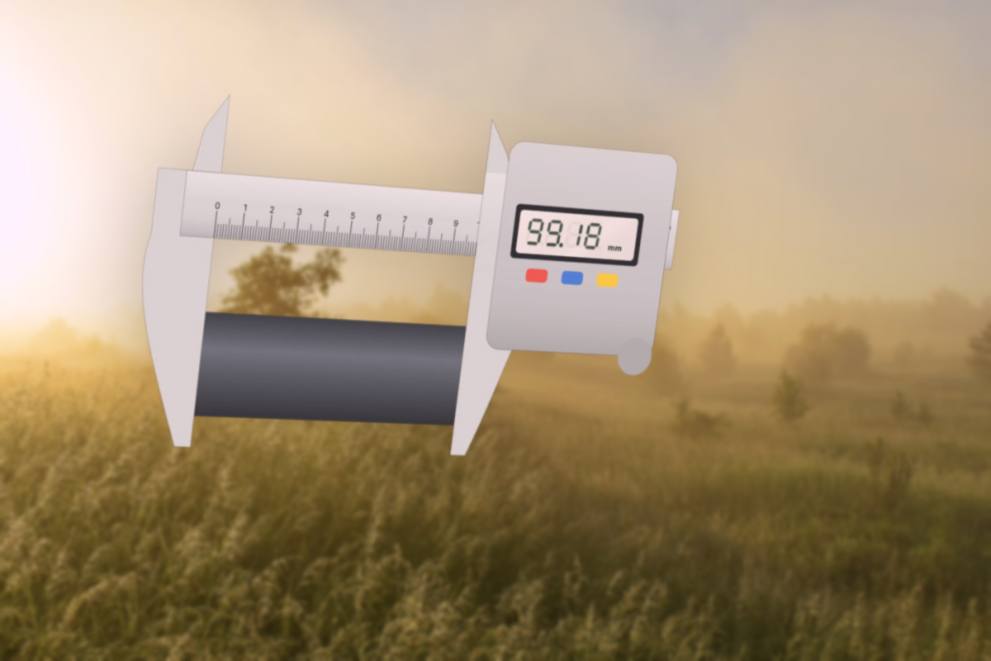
99.18
